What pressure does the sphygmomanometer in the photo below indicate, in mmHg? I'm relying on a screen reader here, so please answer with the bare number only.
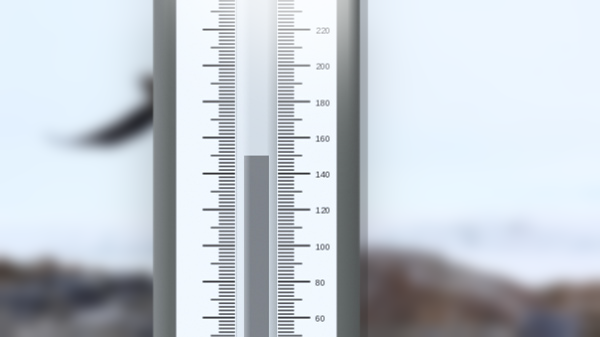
150
